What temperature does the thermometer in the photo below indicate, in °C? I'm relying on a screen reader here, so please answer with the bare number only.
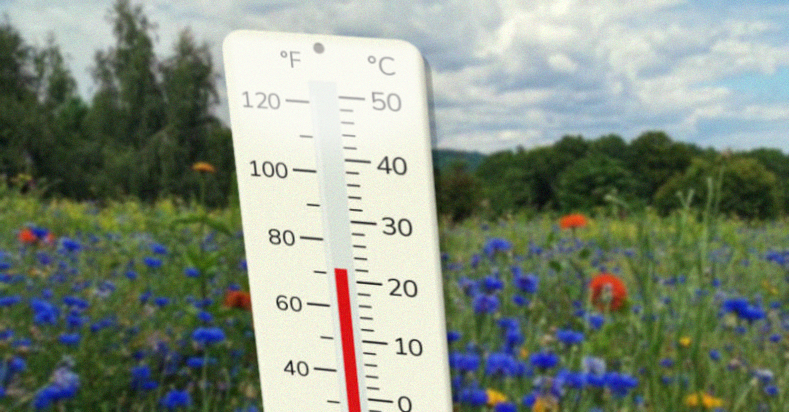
22
